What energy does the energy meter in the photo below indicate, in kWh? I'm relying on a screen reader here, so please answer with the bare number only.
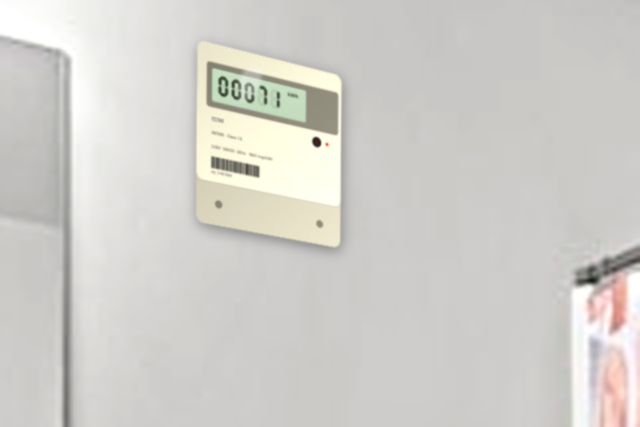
71
